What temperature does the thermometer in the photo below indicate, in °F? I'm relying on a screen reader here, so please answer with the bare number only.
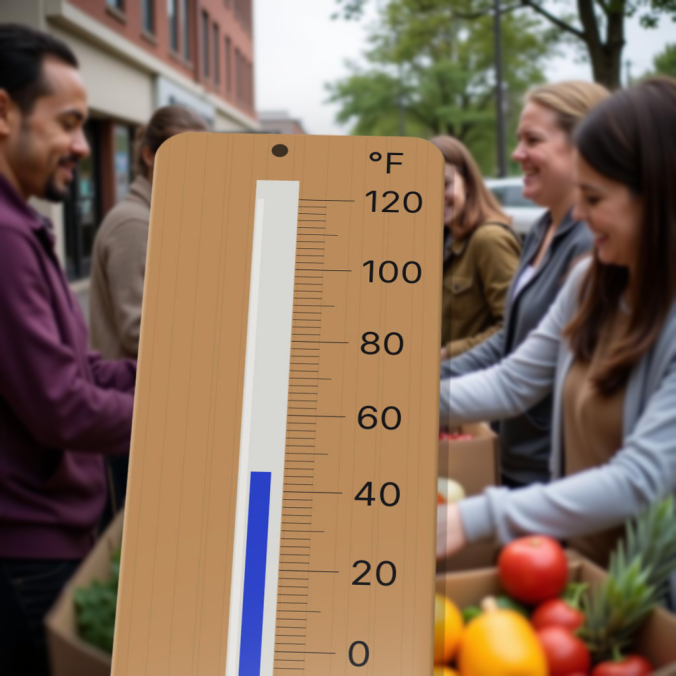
45
